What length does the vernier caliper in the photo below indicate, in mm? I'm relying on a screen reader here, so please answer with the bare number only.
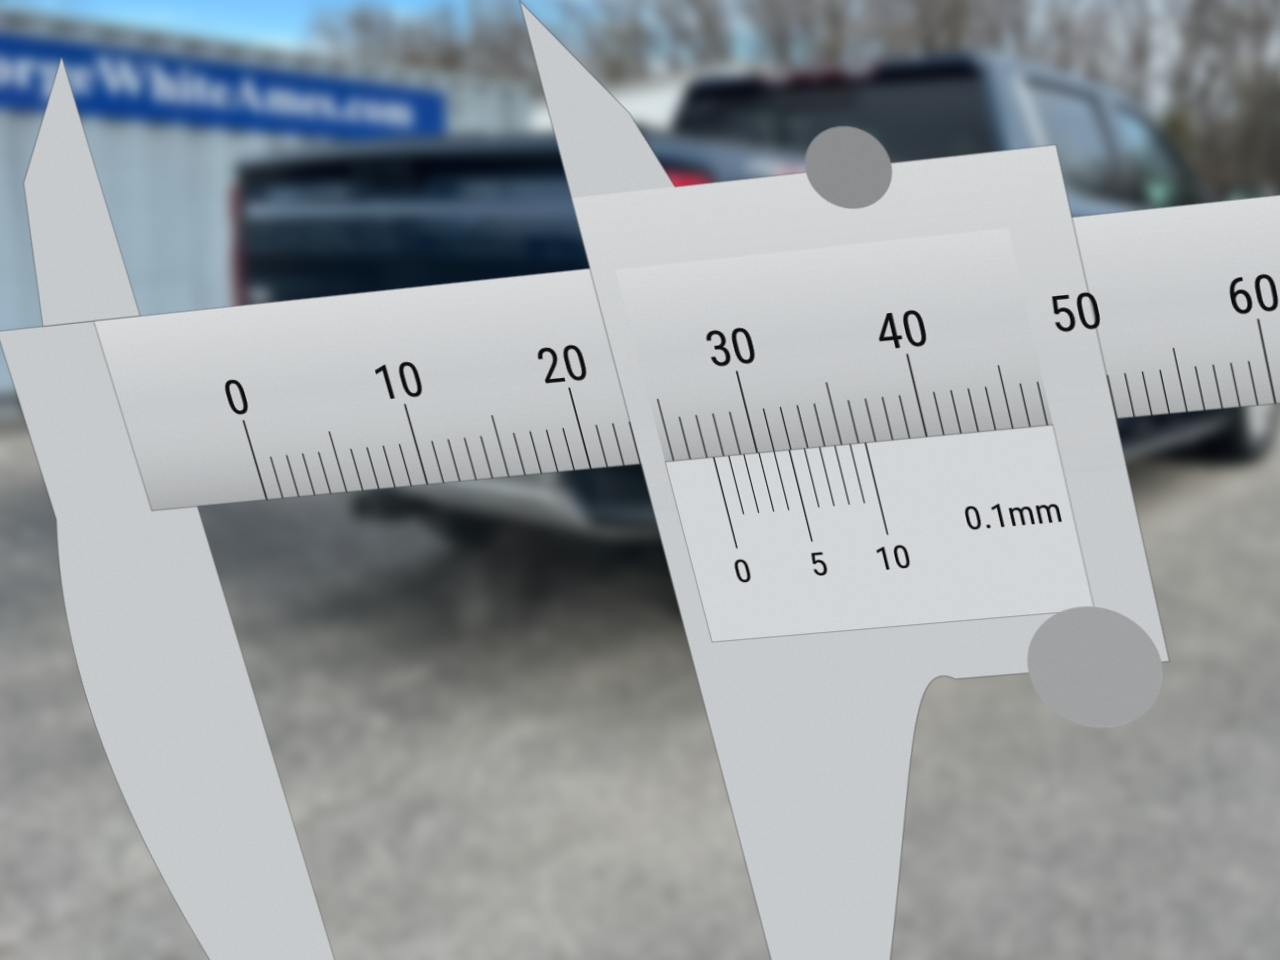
27.4
